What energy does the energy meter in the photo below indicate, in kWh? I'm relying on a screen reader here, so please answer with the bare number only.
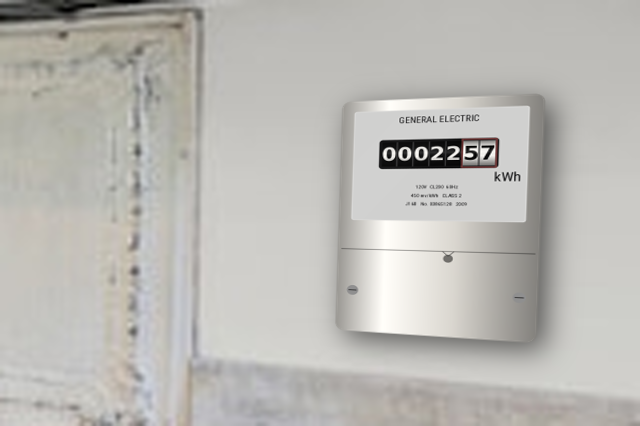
22.57
